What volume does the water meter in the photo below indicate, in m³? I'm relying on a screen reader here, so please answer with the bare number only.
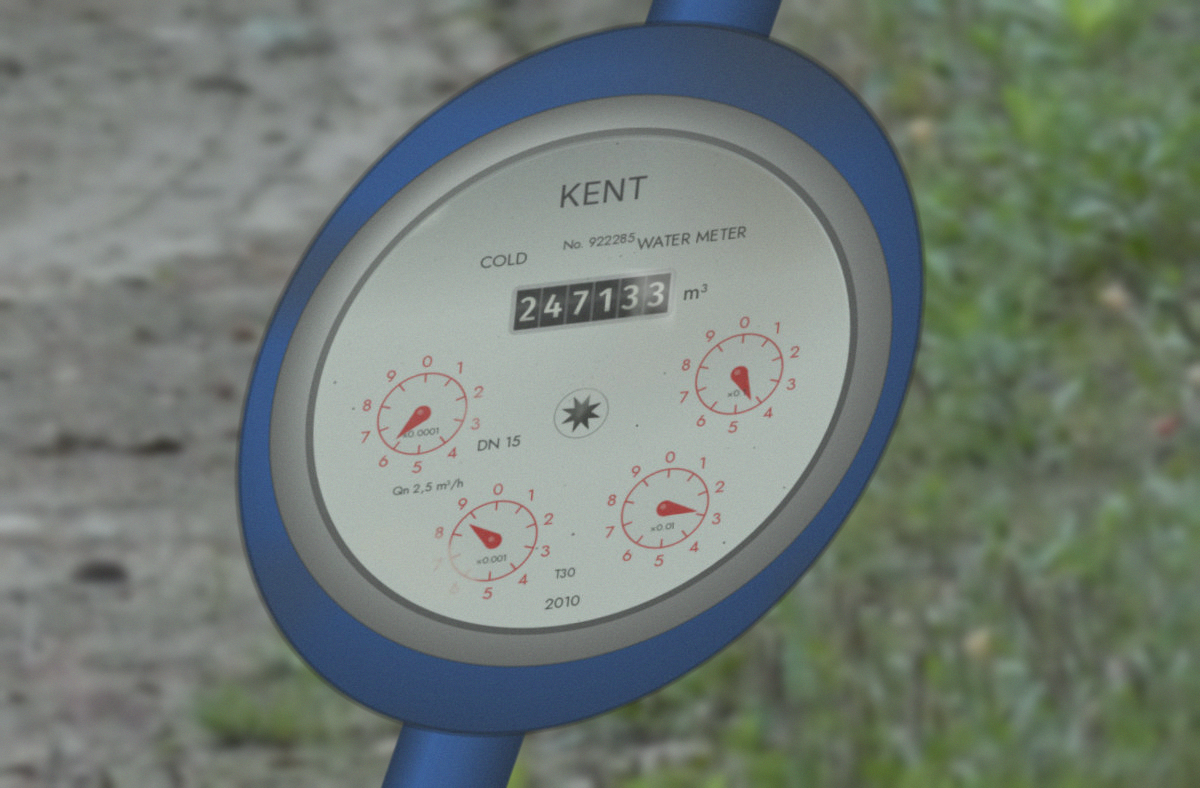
247133.4286
